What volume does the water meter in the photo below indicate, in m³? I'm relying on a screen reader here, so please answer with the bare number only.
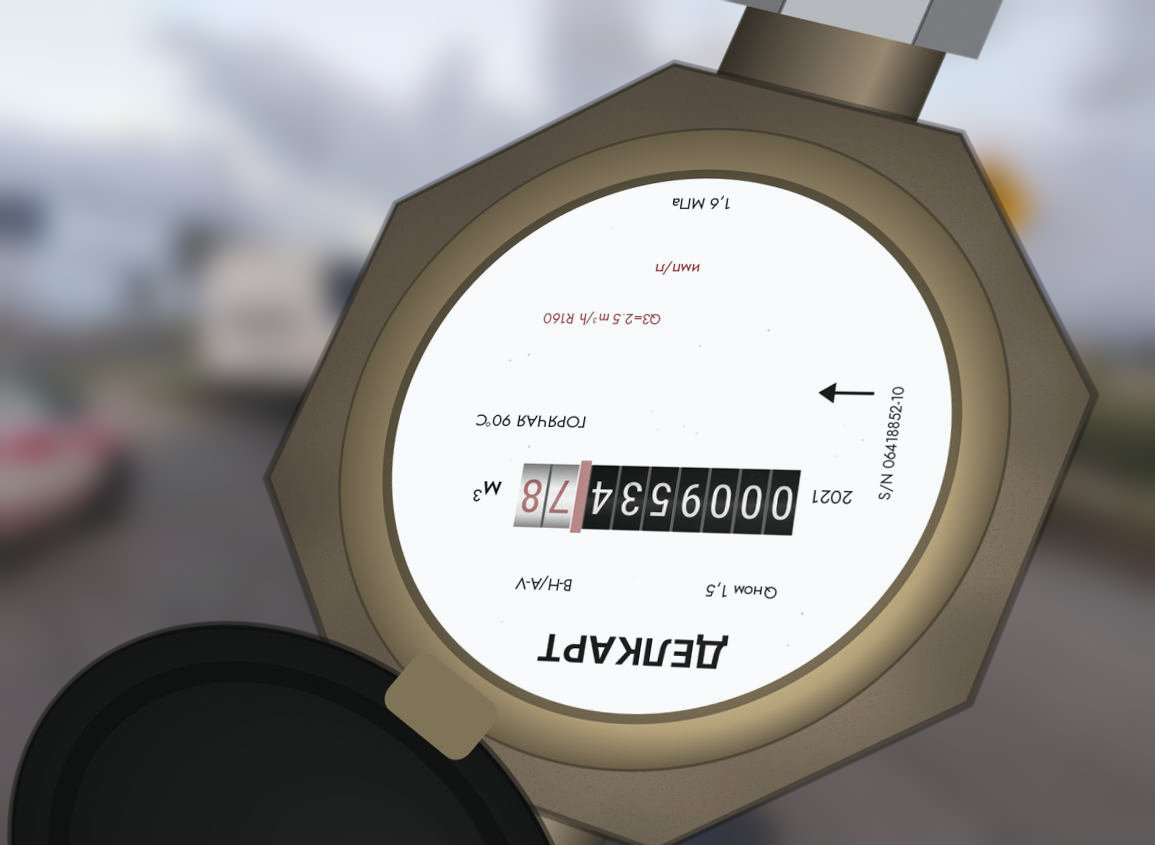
9534.78
